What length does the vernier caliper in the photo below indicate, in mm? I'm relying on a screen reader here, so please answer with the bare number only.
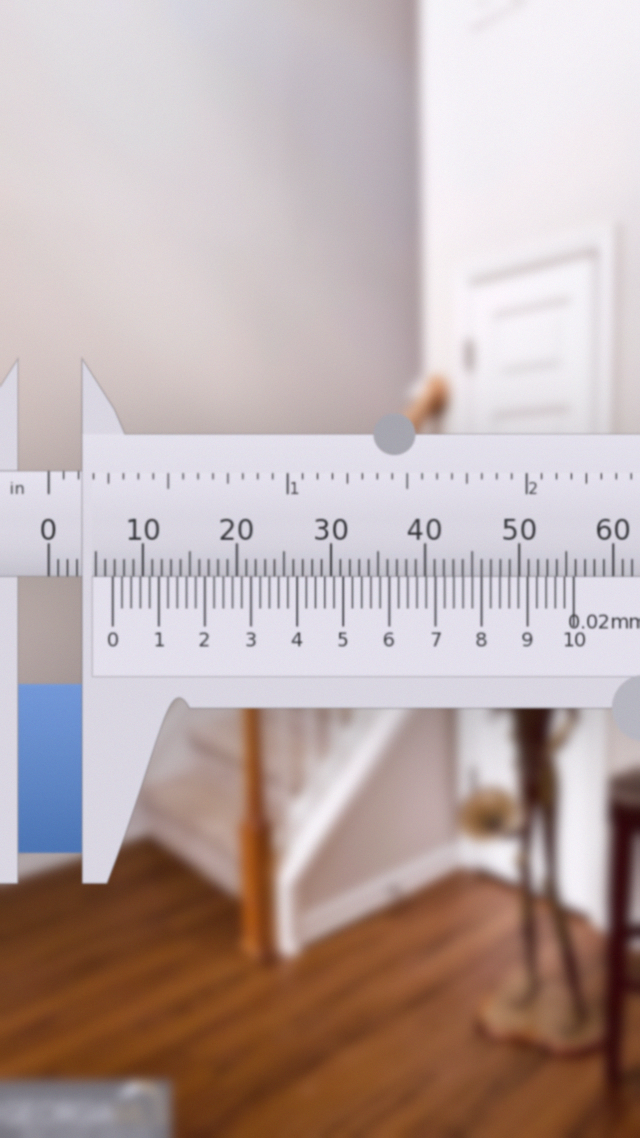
6.8
